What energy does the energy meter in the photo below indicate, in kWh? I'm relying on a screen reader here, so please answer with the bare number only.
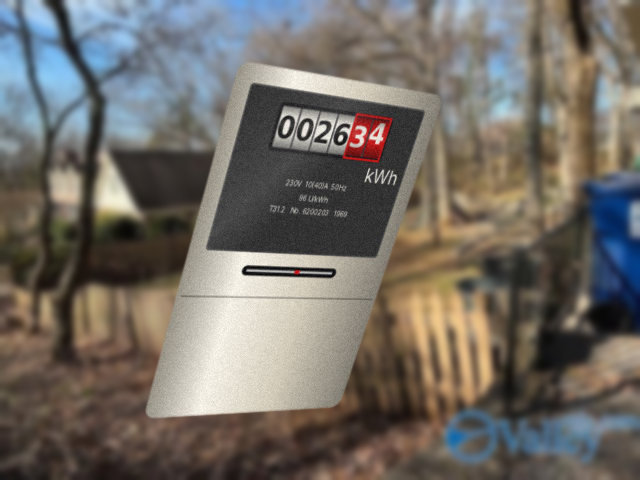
26.34
